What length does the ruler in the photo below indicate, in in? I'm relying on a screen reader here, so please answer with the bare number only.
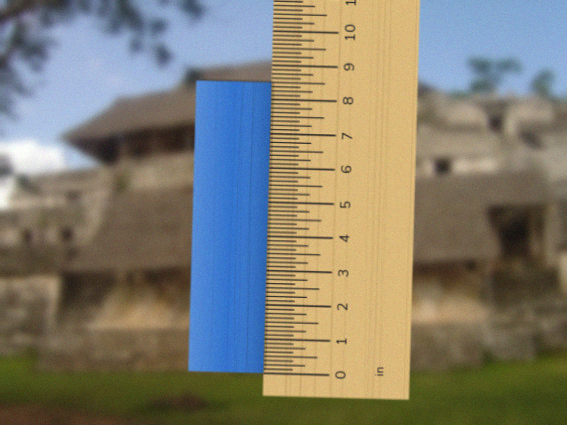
8.5
